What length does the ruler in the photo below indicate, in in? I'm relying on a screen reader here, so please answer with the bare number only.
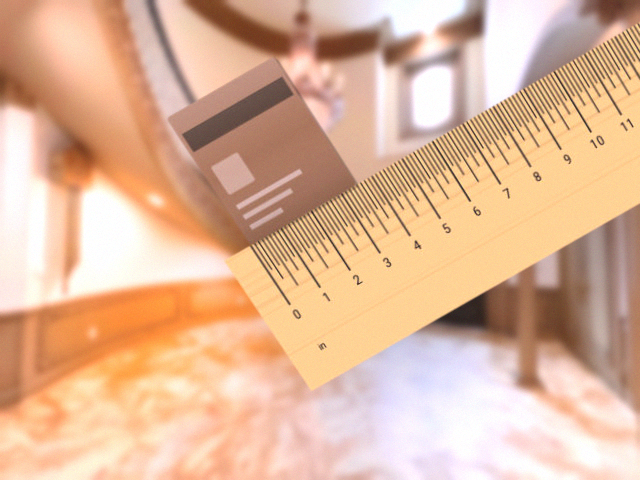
3.5
